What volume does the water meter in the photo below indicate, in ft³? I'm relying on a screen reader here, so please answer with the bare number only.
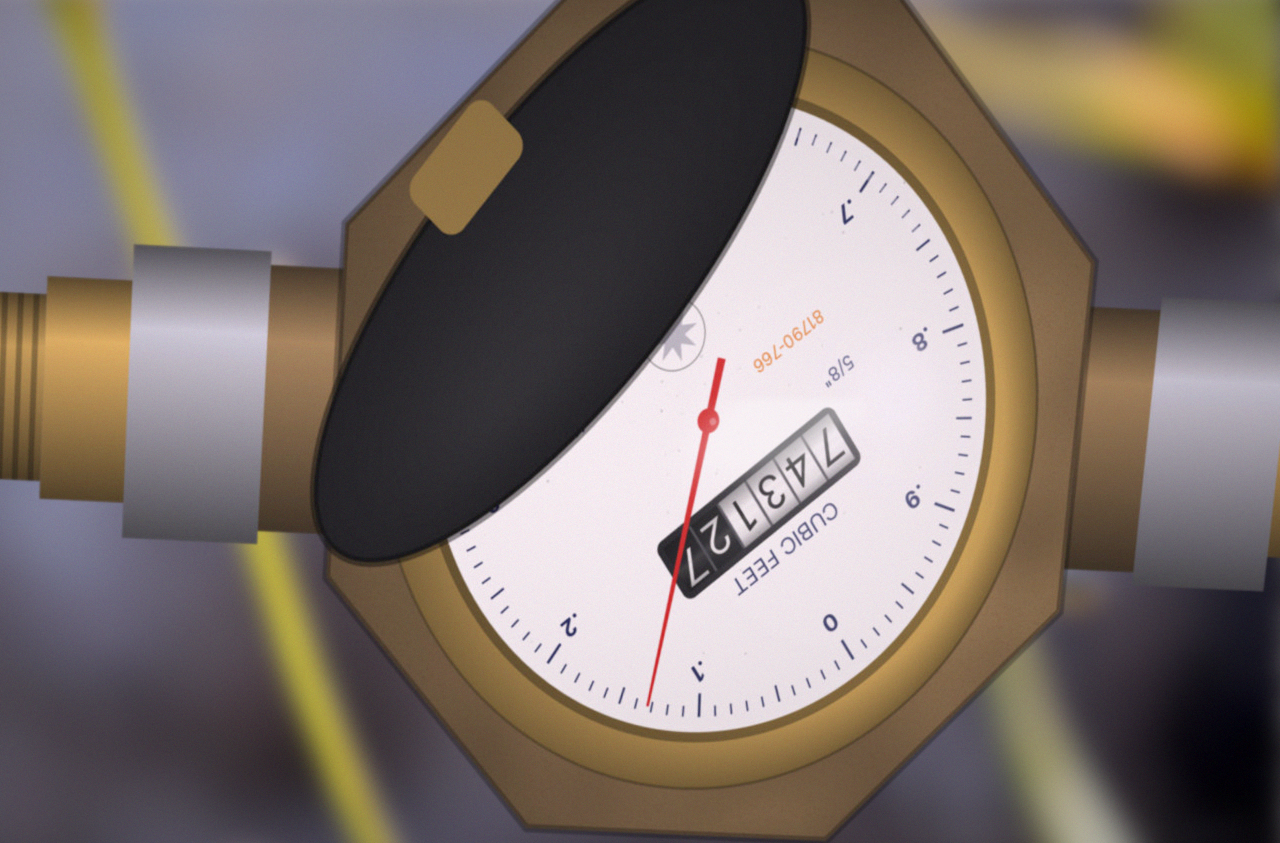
743127.13
